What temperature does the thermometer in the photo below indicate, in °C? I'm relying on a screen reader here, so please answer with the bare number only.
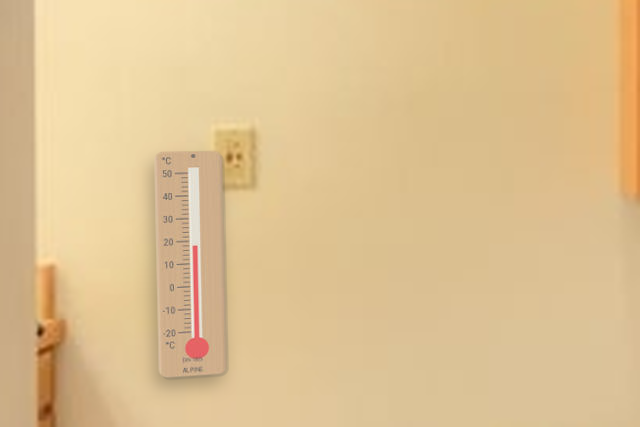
18
